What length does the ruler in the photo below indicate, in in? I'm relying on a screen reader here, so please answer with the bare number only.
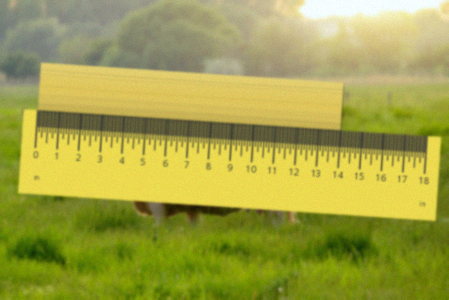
14
